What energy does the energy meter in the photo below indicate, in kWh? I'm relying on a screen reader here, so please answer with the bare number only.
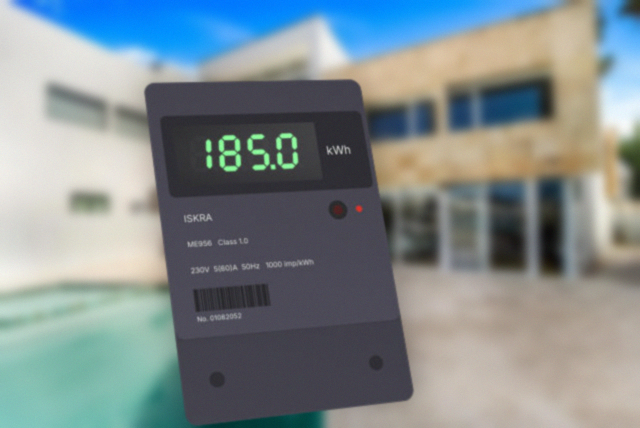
185.0
